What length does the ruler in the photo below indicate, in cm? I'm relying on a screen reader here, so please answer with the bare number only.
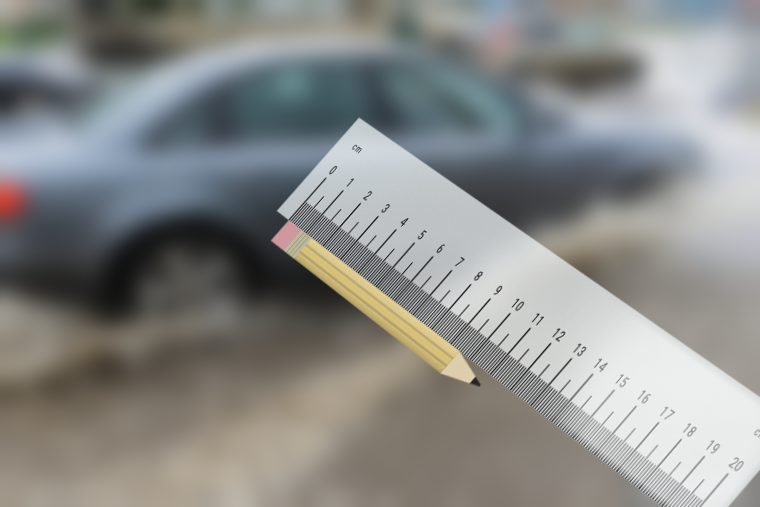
11
